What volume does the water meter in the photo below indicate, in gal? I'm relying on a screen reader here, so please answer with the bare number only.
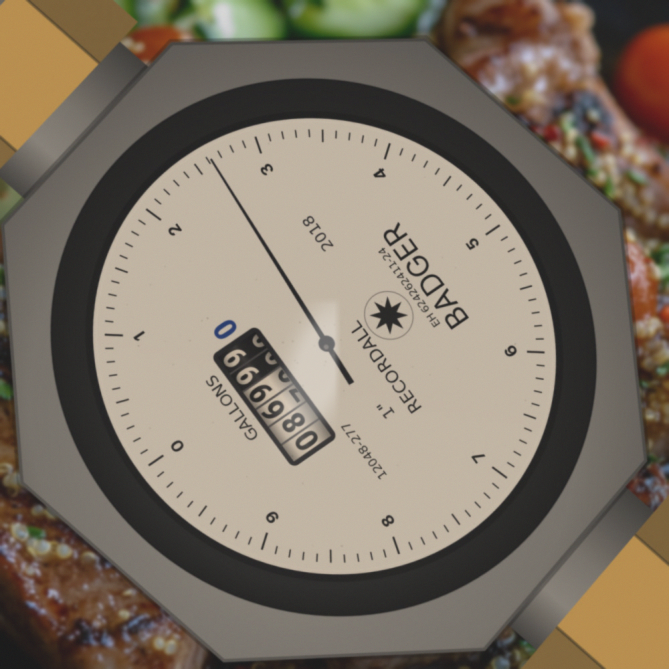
869992.6
